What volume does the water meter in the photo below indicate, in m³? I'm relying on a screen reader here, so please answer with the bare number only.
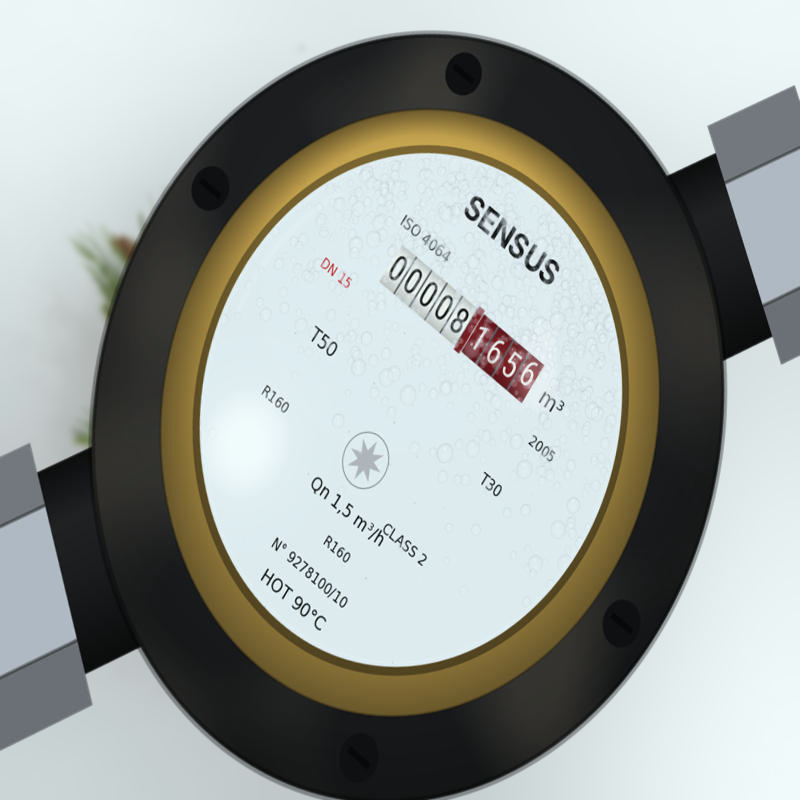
8.1656
